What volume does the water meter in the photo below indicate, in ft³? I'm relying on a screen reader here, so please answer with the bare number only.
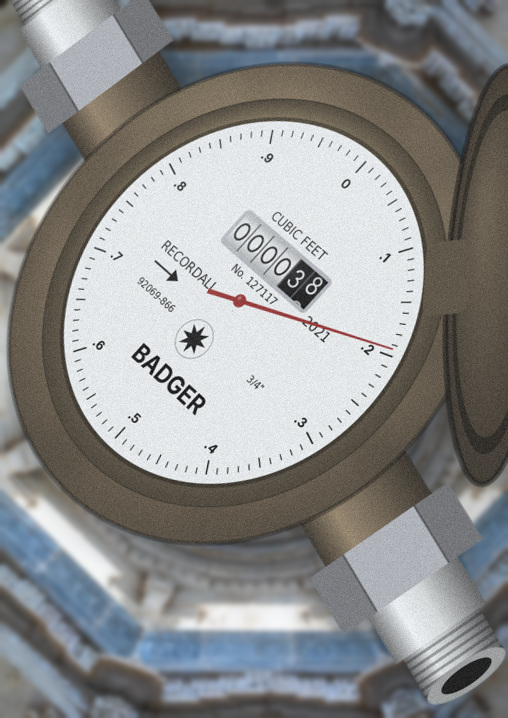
38.19
